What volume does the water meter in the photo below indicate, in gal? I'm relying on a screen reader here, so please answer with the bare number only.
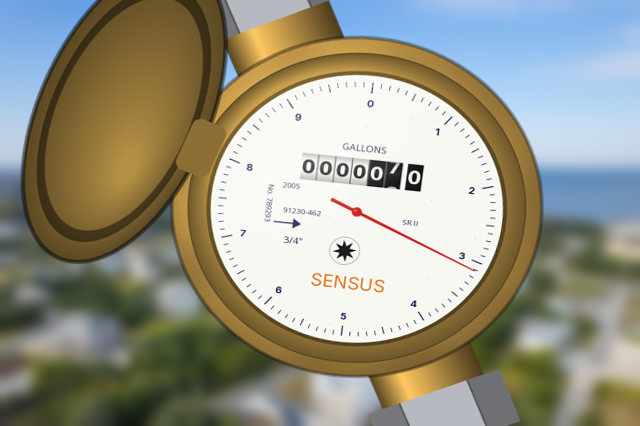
73.1
